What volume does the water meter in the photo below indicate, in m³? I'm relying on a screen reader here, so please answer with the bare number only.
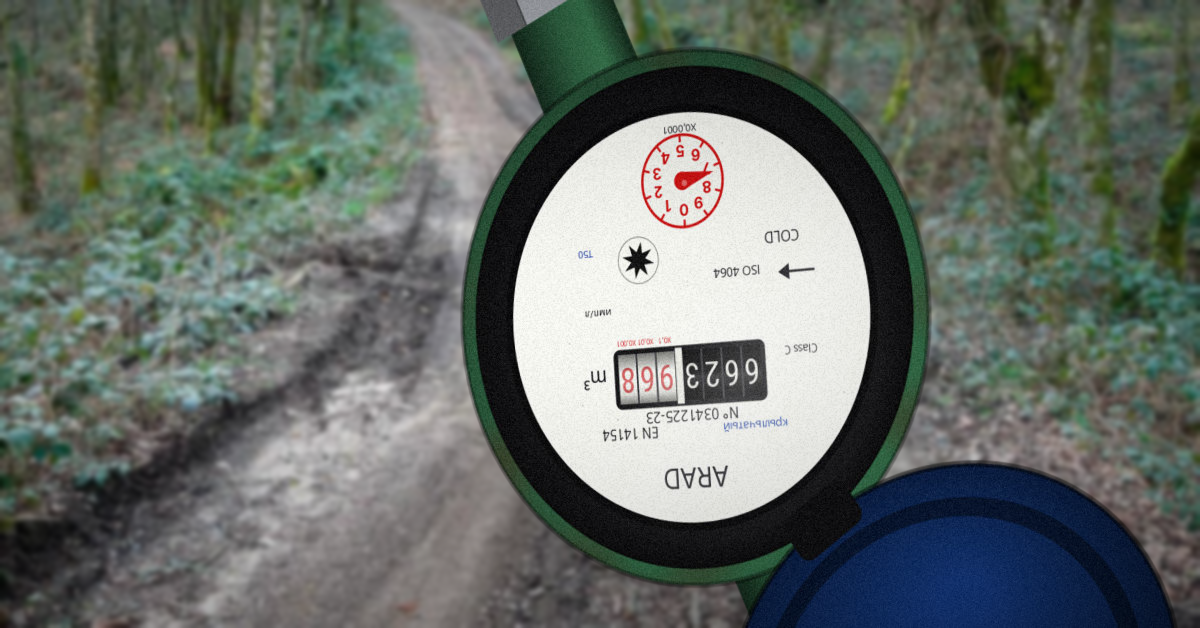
6623.9687
